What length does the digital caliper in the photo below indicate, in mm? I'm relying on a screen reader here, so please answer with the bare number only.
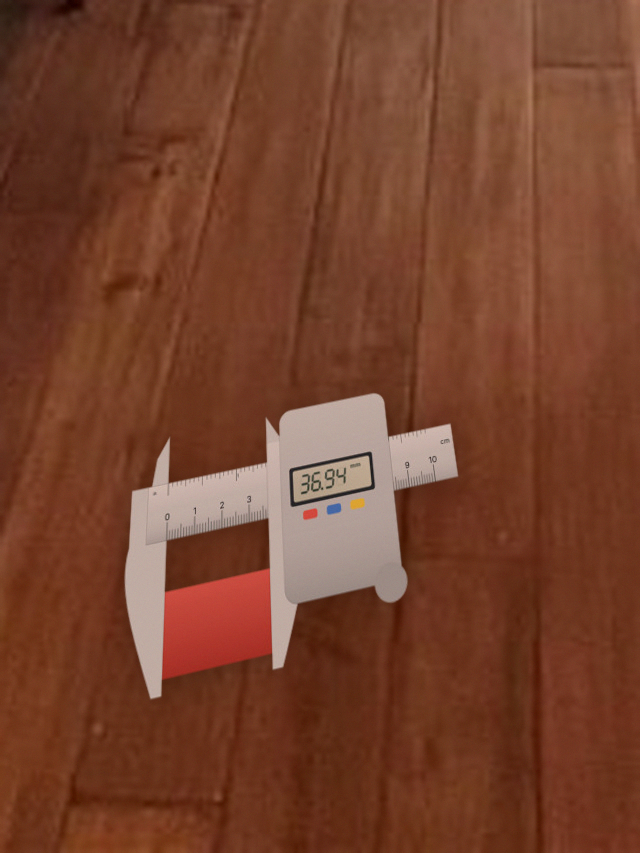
36.94
